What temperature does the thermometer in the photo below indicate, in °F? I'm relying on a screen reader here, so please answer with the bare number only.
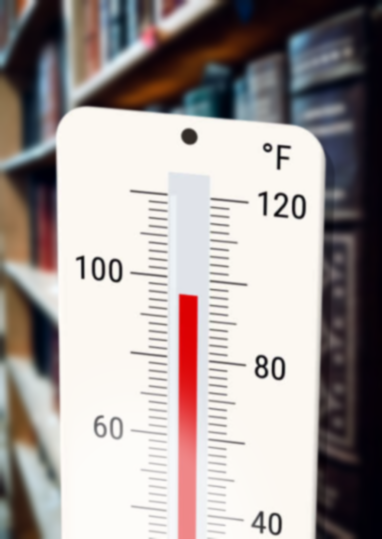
96
